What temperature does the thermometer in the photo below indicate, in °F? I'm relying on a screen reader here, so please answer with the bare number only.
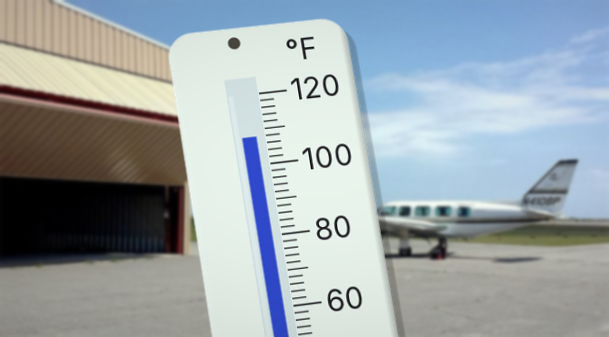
108
